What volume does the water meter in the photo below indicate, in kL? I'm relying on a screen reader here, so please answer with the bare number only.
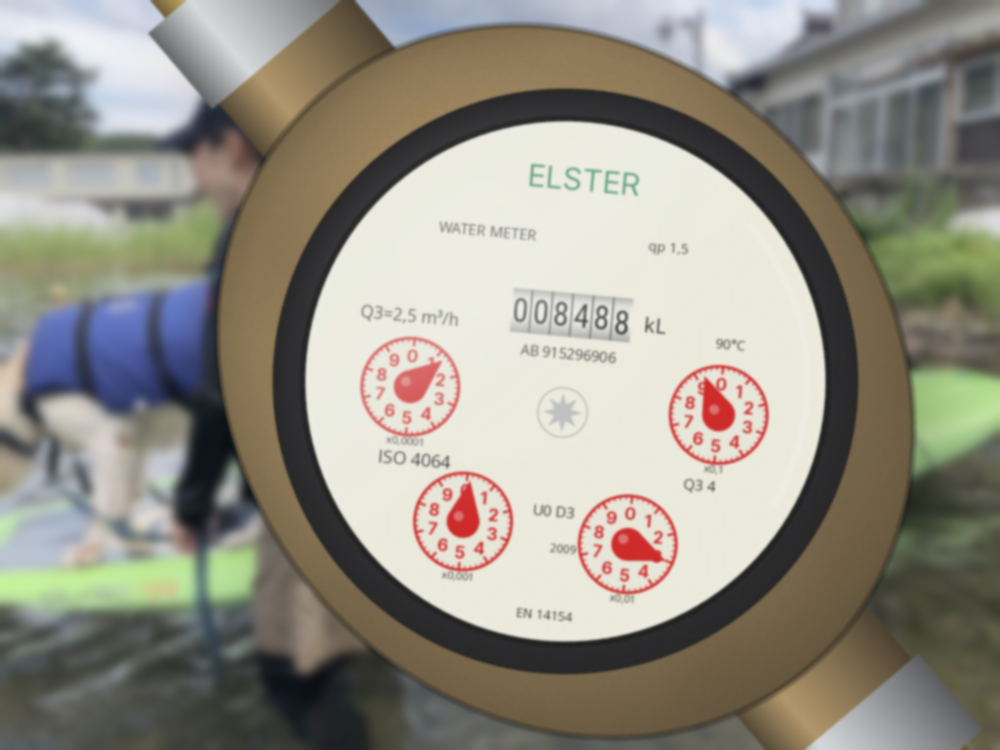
8487.9301
